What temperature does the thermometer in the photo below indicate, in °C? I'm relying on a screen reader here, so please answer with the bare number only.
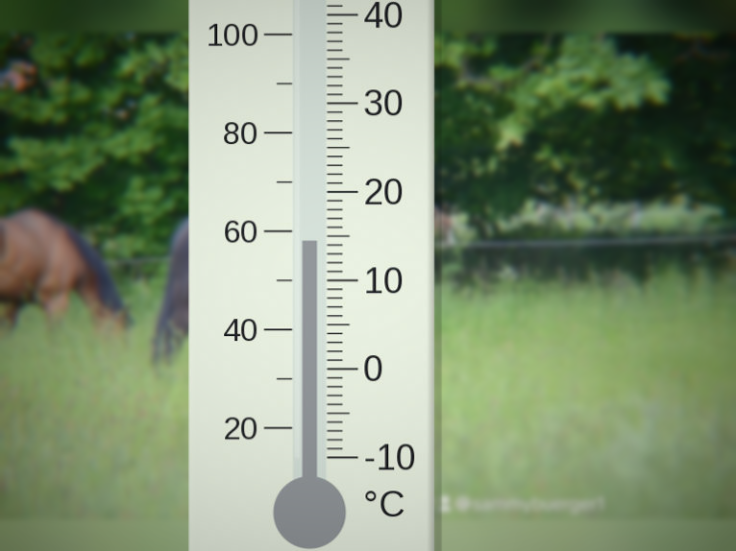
14.5
